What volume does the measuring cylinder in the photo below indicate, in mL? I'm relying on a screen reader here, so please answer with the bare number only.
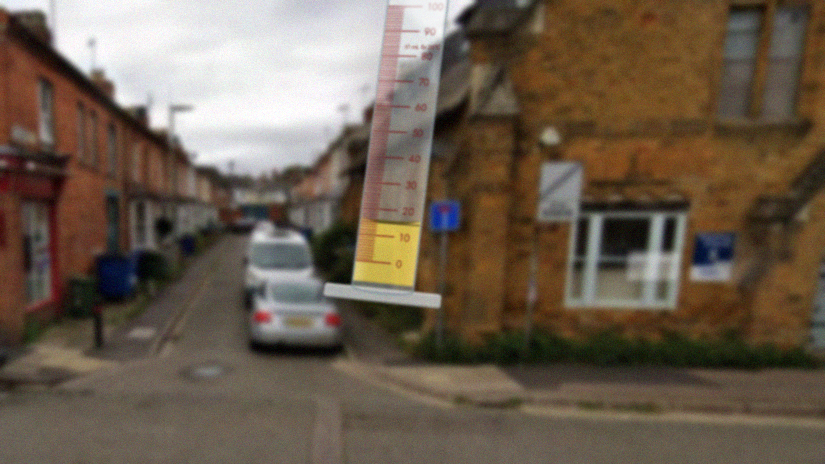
15
